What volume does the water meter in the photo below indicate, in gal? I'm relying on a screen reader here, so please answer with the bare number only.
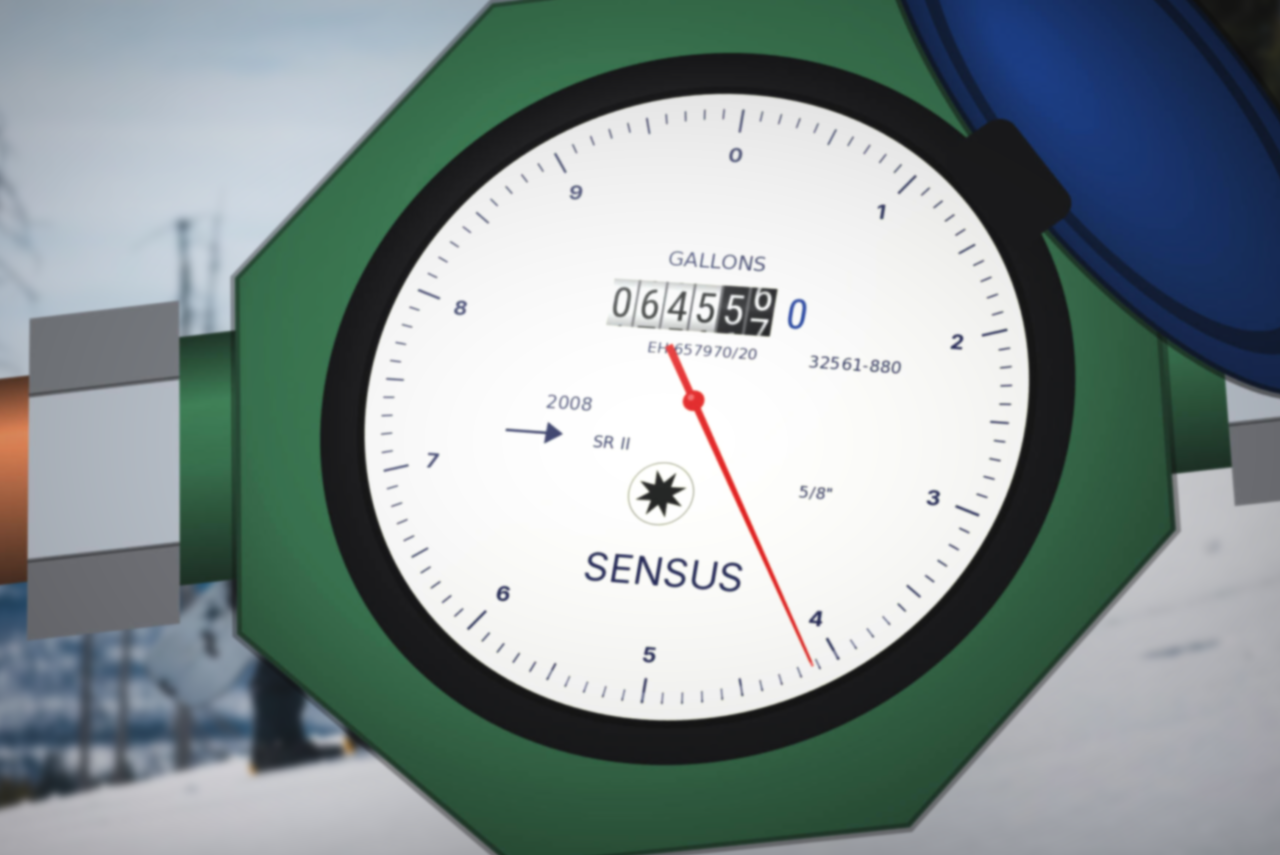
645564.1
